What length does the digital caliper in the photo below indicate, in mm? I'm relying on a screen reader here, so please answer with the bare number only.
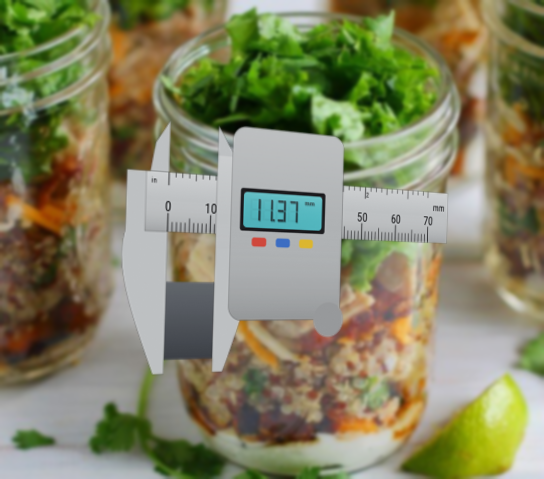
11.37
